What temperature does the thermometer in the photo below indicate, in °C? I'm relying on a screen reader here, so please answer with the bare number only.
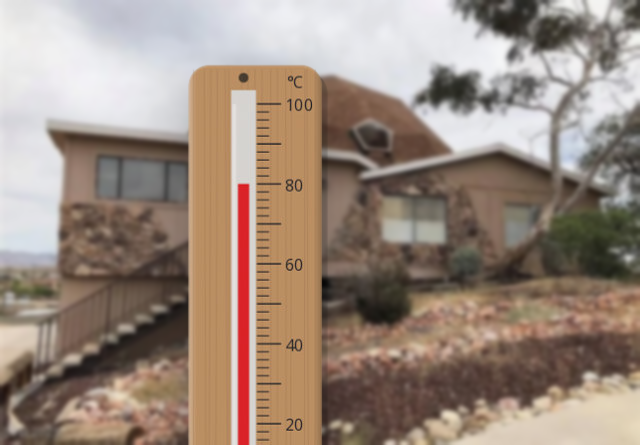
80
